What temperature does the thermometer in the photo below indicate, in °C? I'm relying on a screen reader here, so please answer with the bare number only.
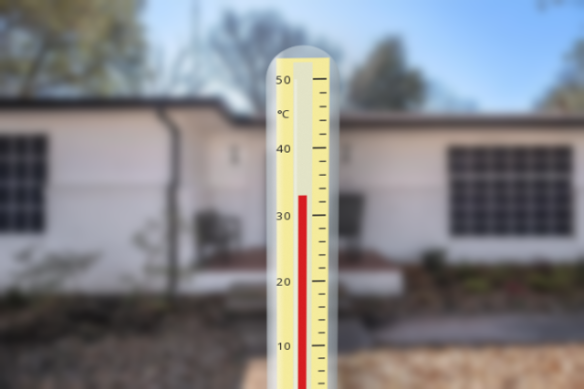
33
